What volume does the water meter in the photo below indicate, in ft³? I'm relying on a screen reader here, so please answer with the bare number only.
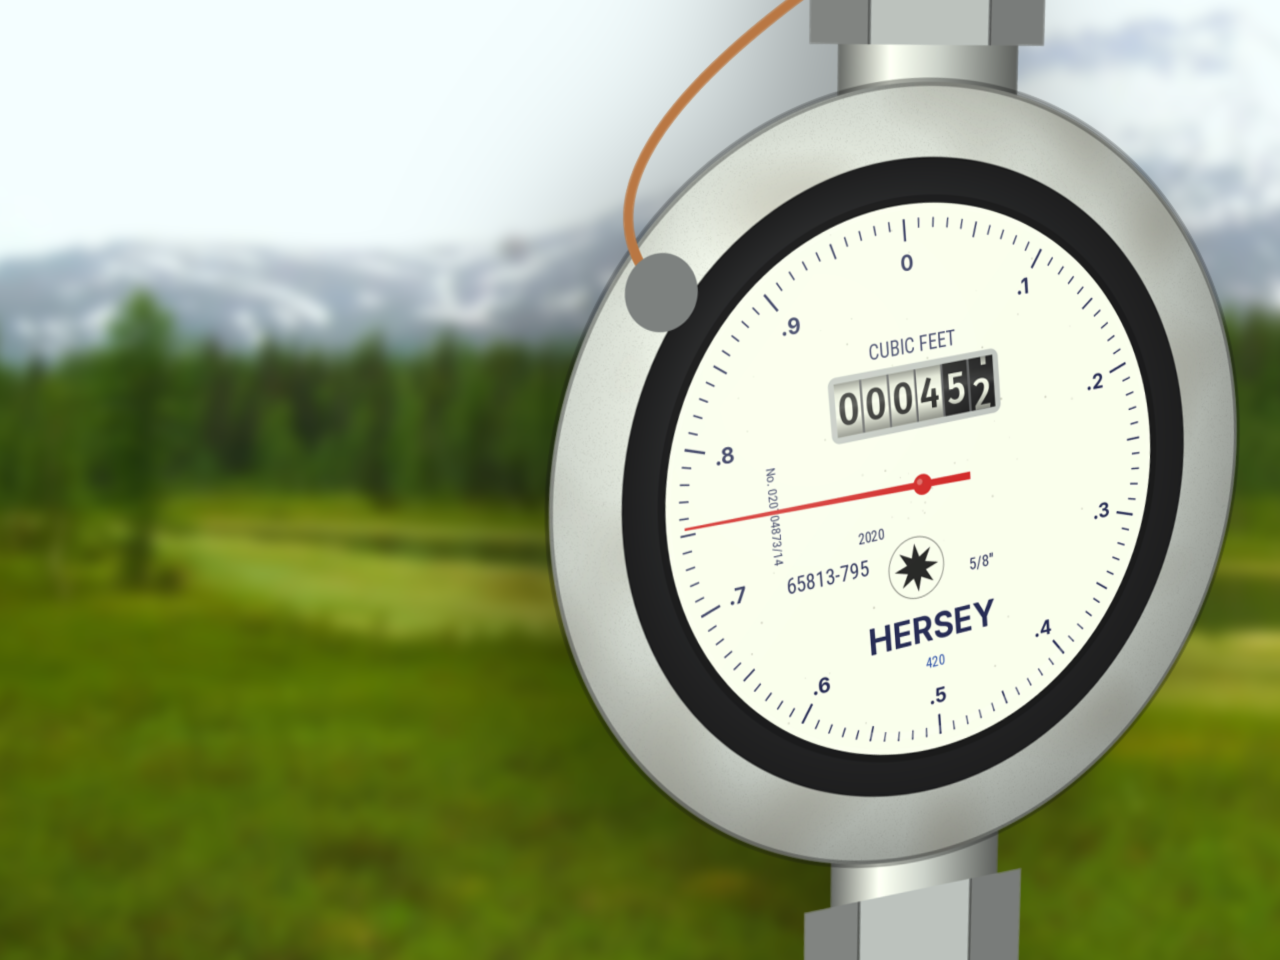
451.75
